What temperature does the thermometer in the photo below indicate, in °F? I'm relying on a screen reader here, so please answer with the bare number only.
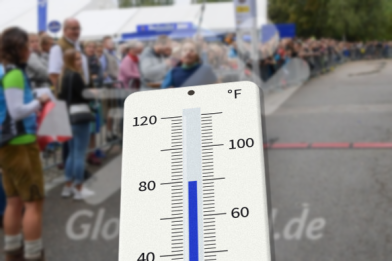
80
